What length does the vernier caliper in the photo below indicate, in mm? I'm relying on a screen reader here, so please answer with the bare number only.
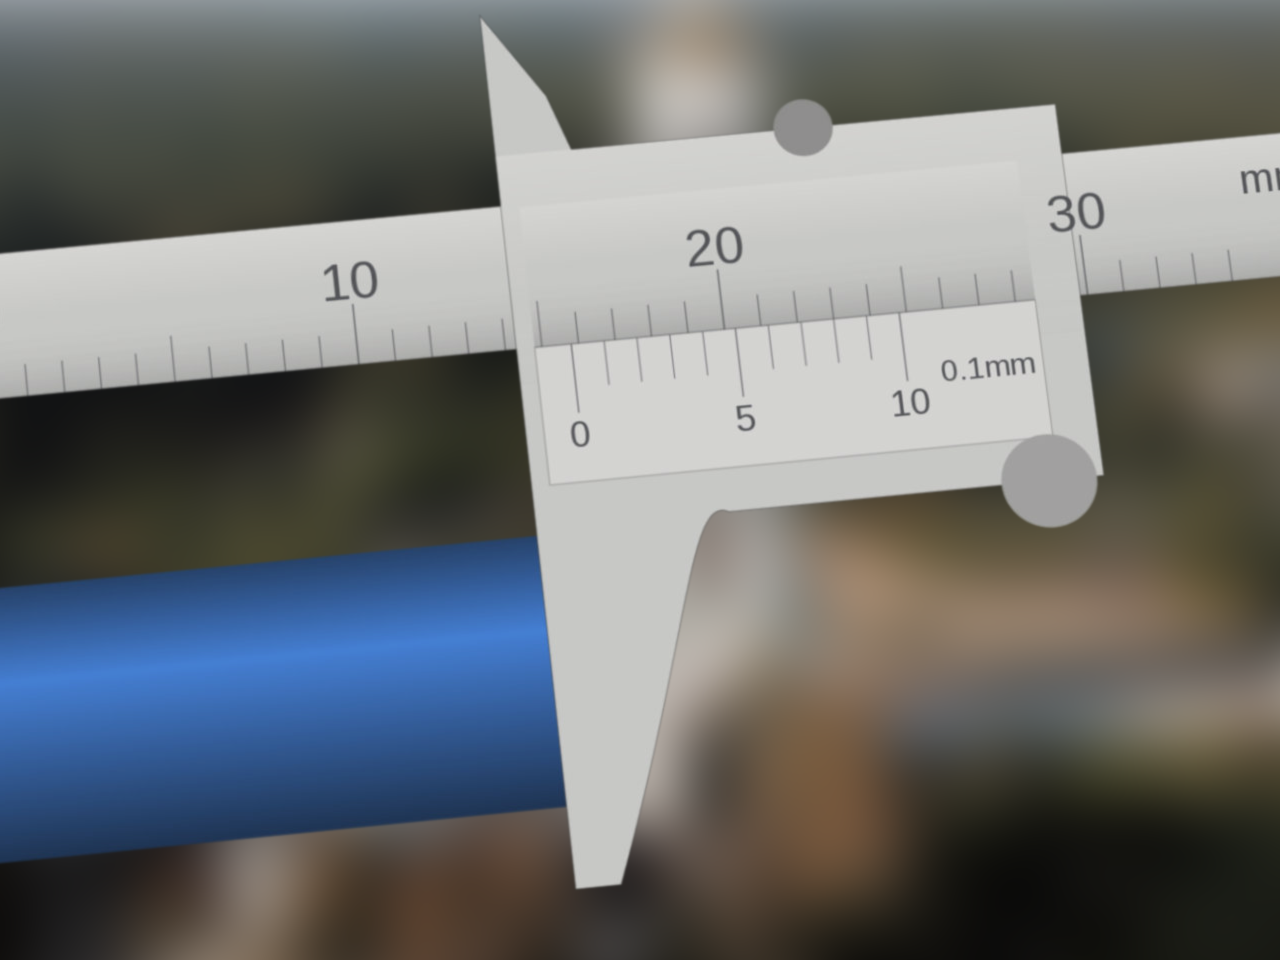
15.8
